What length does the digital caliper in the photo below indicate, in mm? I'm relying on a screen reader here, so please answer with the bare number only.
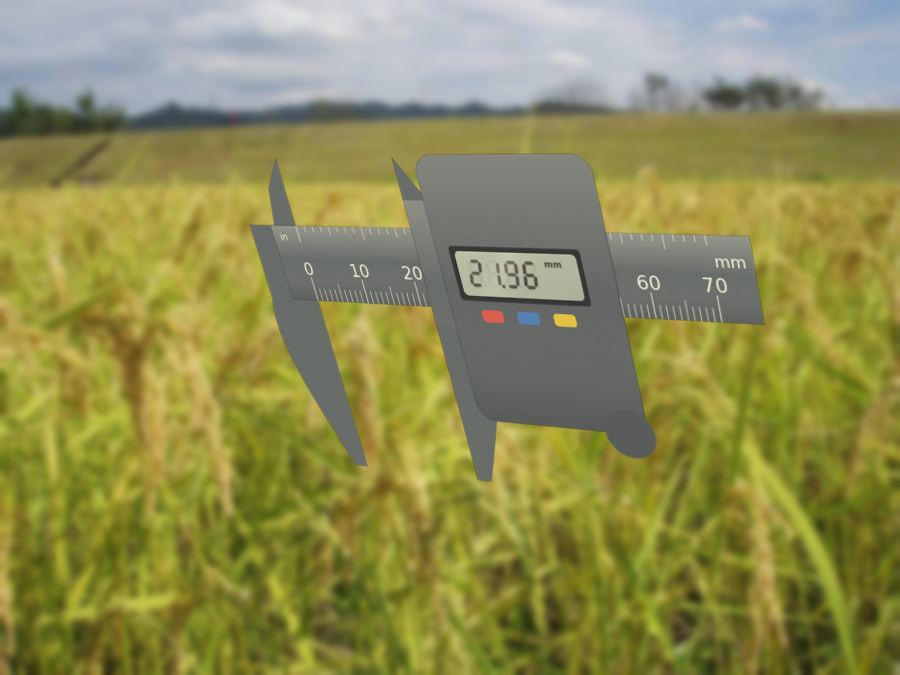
21.96
